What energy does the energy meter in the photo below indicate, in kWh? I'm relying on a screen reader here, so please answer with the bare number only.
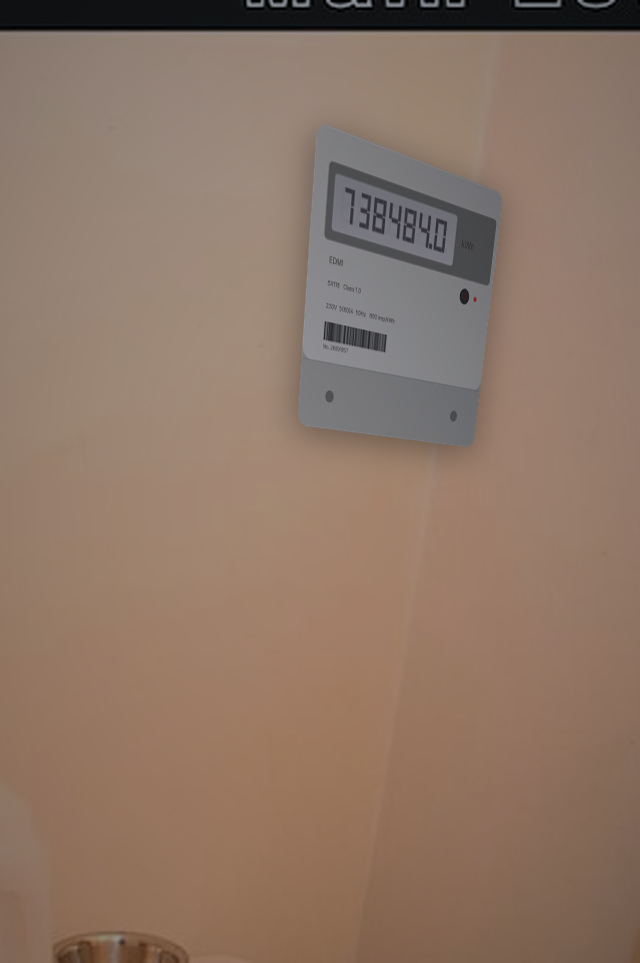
738484.0
